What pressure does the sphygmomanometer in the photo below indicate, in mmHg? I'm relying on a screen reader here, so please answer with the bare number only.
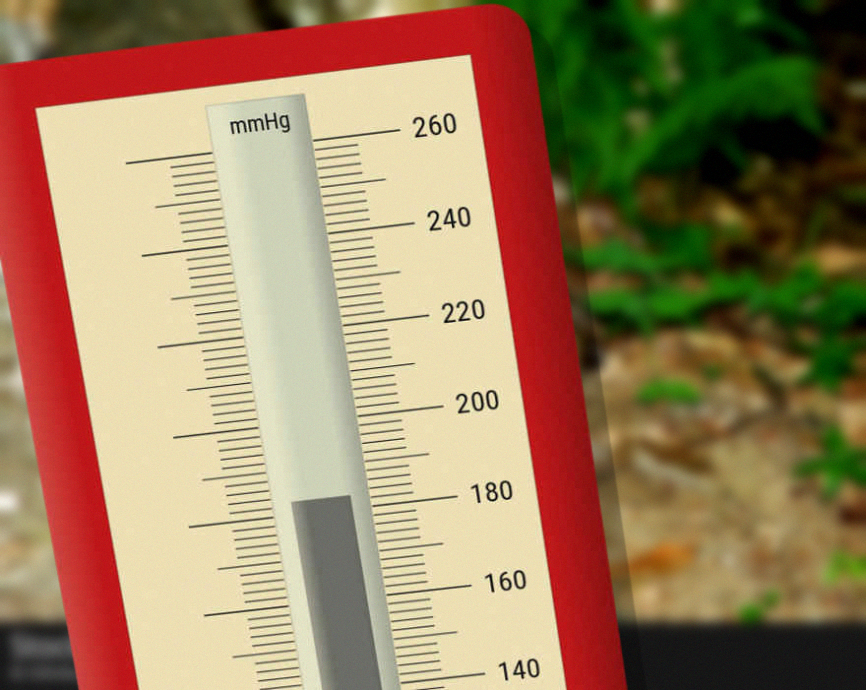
183
